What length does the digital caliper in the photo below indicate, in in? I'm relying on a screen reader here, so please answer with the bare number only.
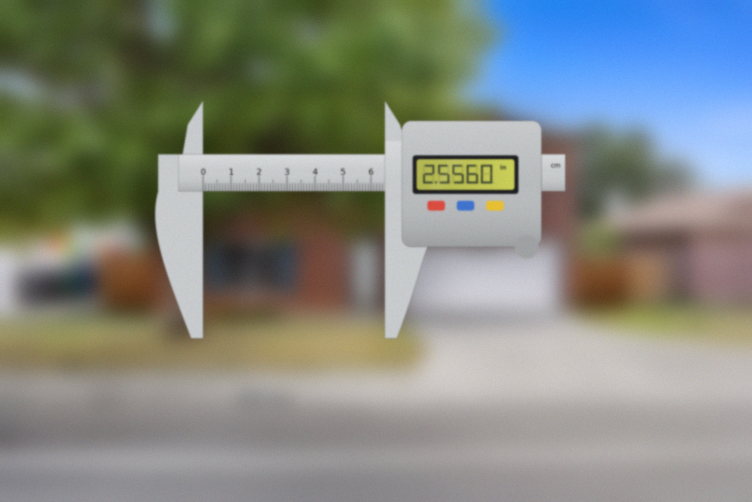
2.5560
